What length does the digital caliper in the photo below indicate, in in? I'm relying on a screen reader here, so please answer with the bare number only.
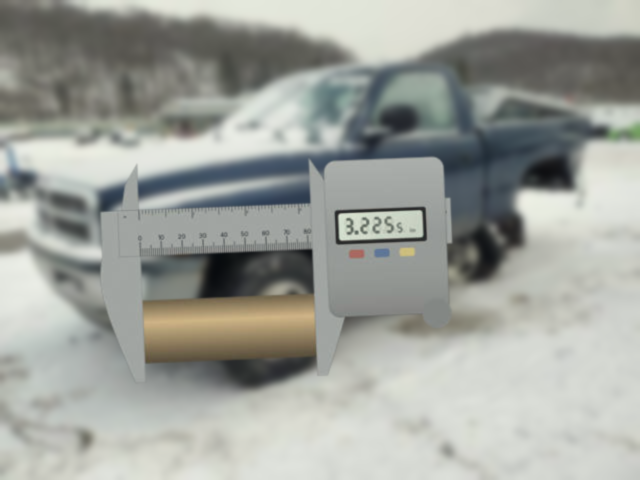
3.2255
